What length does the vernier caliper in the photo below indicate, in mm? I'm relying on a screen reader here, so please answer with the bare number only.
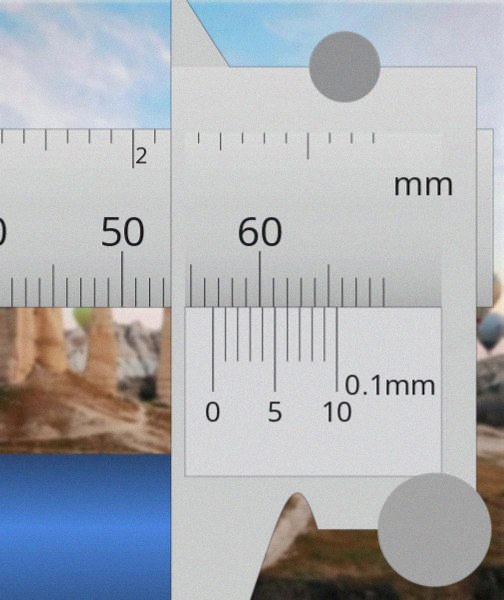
56.6
